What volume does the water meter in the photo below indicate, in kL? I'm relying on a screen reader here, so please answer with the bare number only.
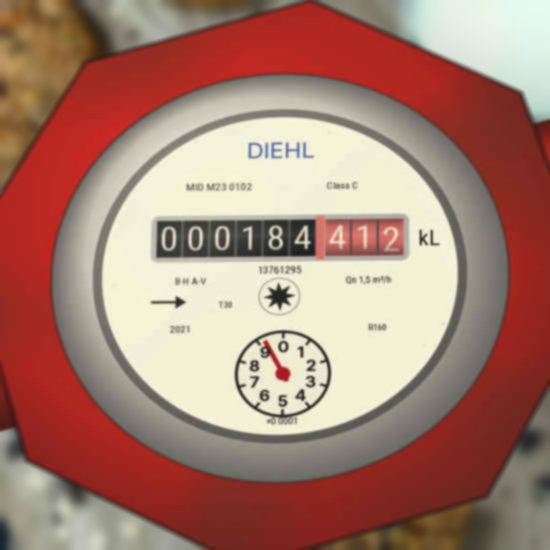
184.4119
